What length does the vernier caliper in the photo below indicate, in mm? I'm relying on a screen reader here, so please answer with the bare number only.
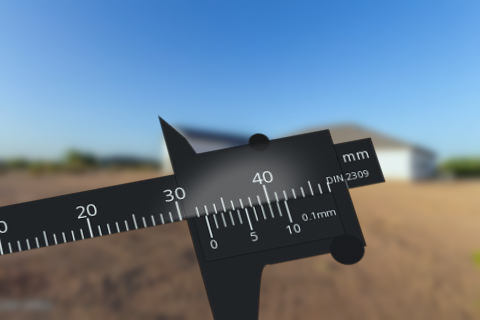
32.8
